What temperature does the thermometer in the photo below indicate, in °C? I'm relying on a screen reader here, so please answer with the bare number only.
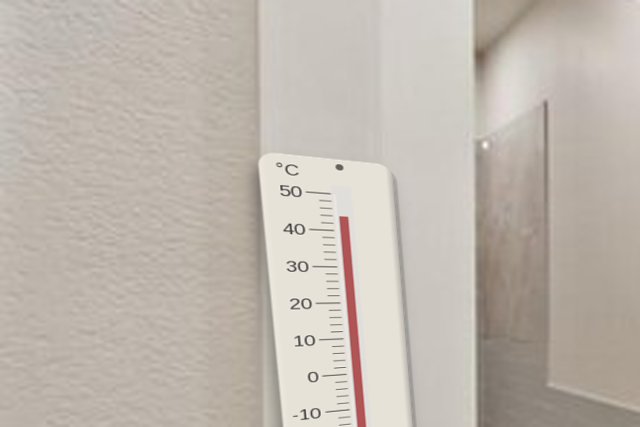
44
